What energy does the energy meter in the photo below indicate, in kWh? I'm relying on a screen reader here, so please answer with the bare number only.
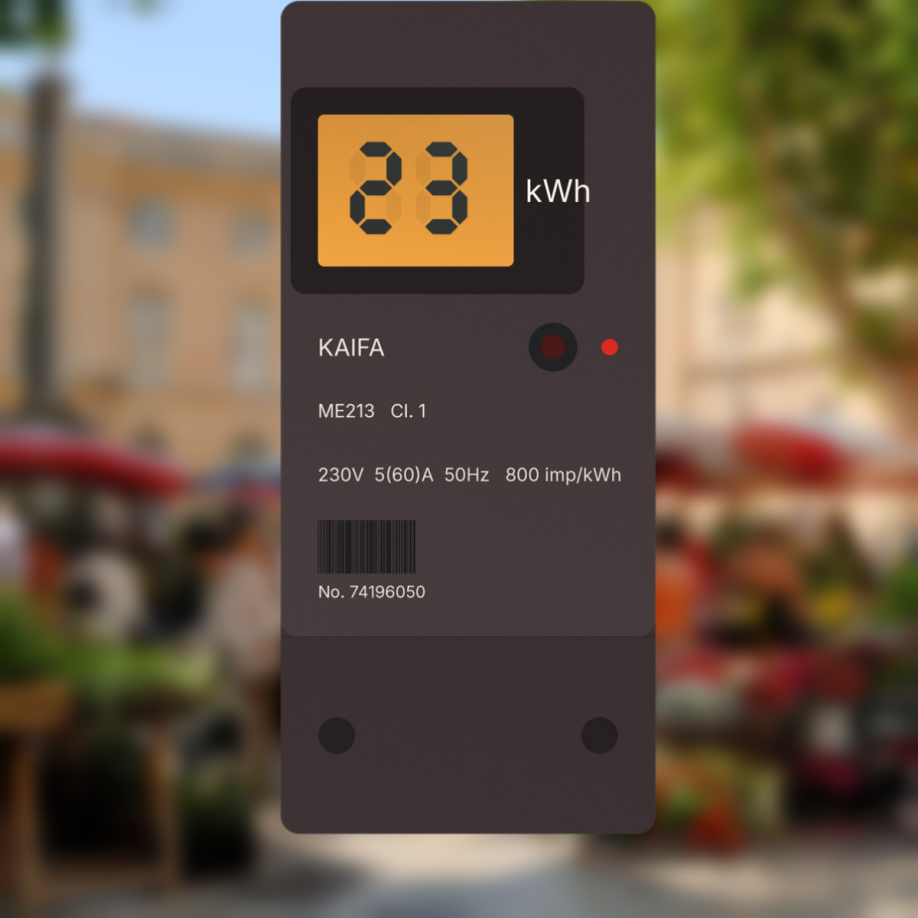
23
